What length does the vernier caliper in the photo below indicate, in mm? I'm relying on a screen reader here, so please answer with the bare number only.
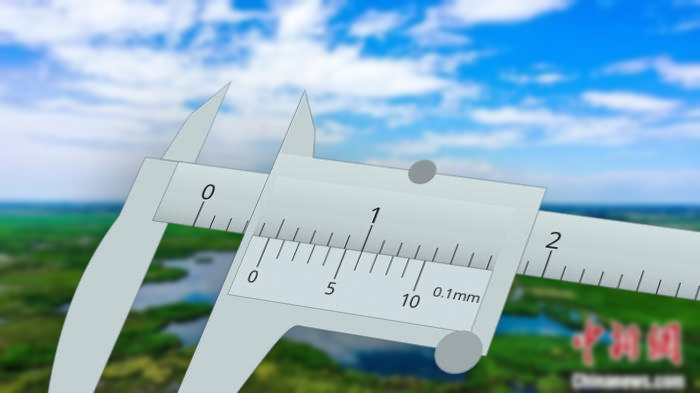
4.6
